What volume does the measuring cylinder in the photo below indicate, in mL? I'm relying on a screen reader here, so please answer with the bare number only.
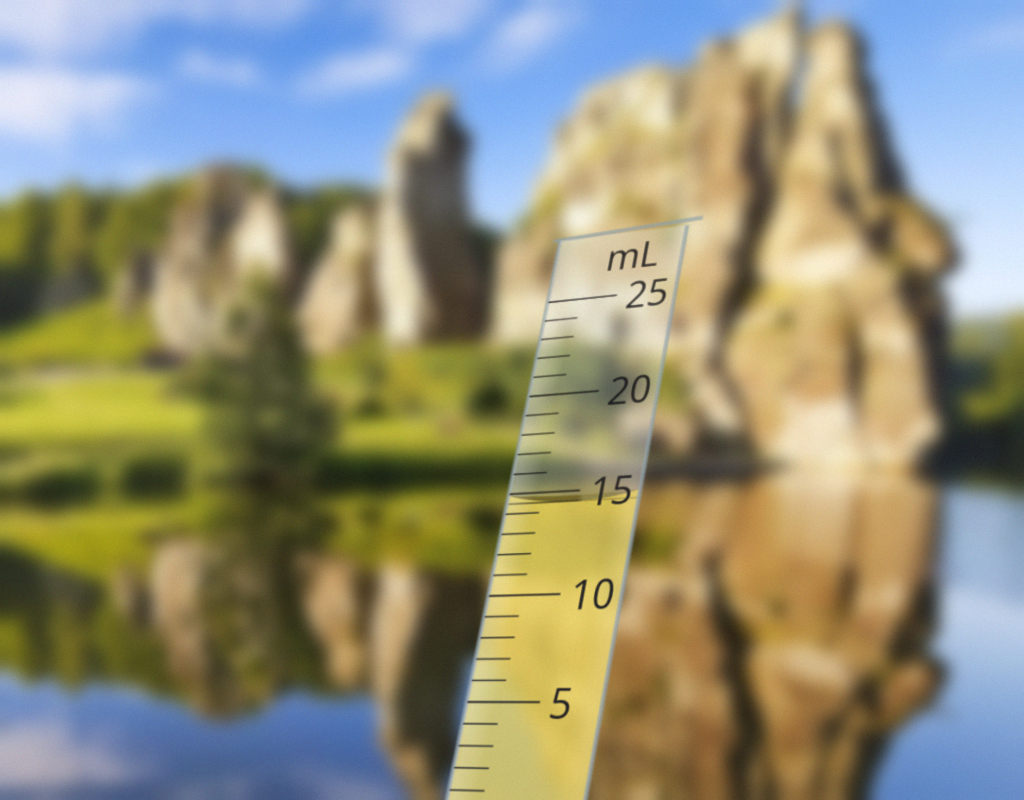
14.5
